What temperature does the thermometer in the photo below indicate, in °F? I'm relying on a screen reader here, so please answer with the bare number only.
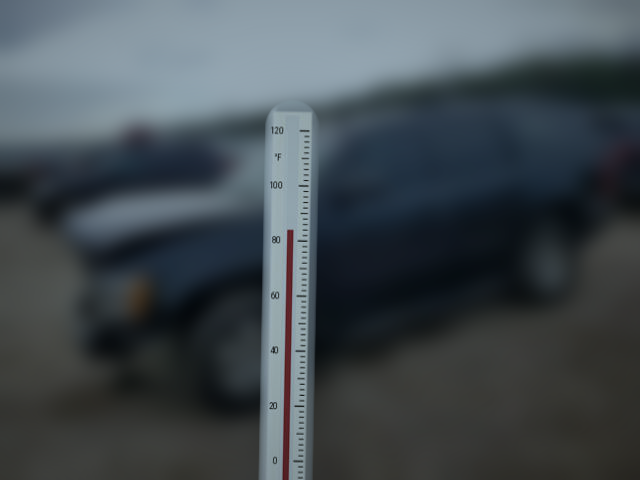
84
